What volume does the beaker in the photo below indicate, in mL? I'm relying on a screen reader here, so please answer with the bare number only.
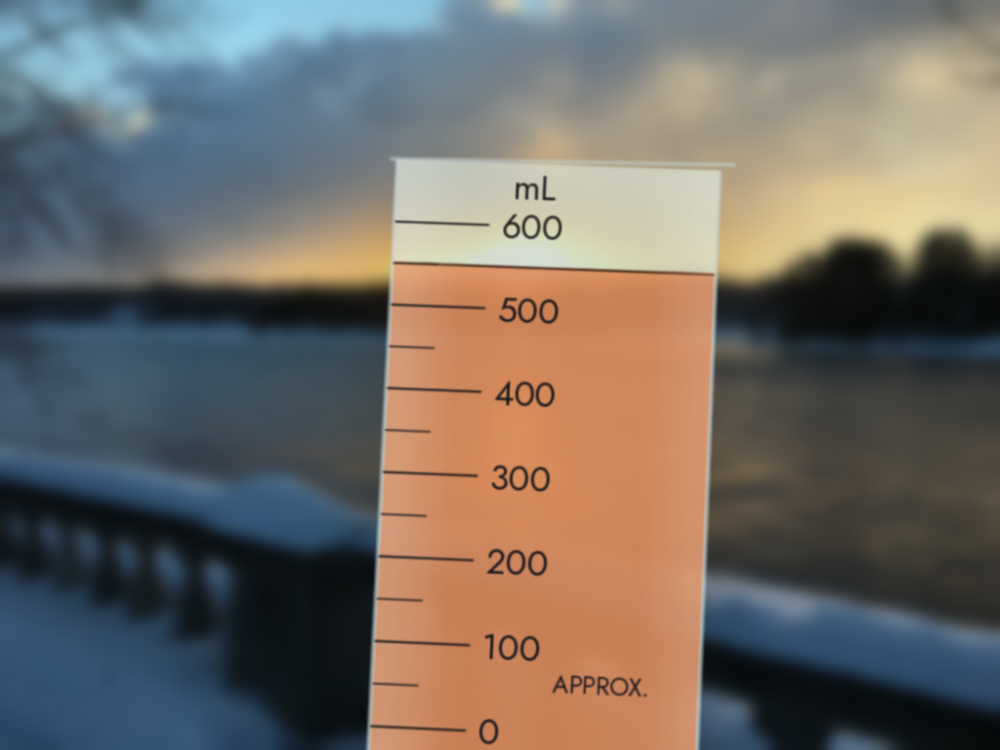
550
